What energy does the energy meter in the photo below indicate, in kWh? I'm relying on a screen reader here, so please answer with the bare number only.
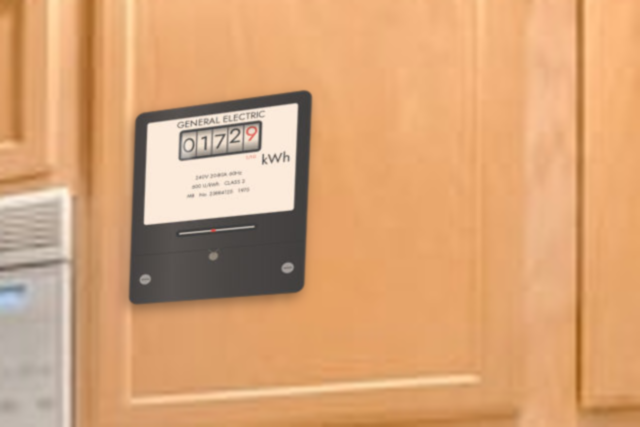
172.9
